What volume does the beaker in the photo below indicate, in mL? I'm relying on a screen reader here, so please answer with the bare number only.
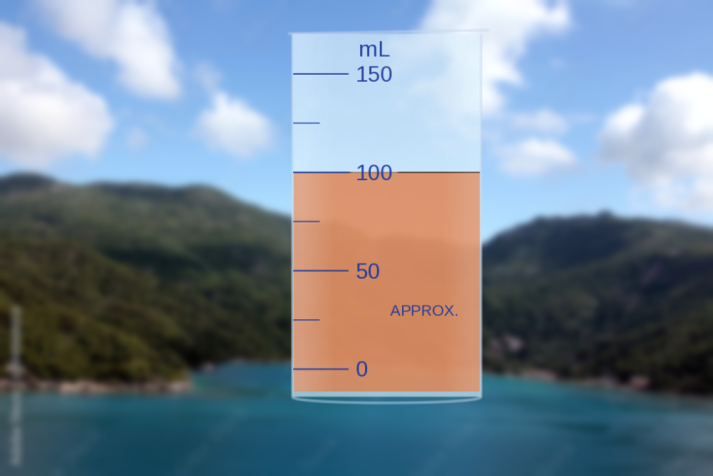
100
